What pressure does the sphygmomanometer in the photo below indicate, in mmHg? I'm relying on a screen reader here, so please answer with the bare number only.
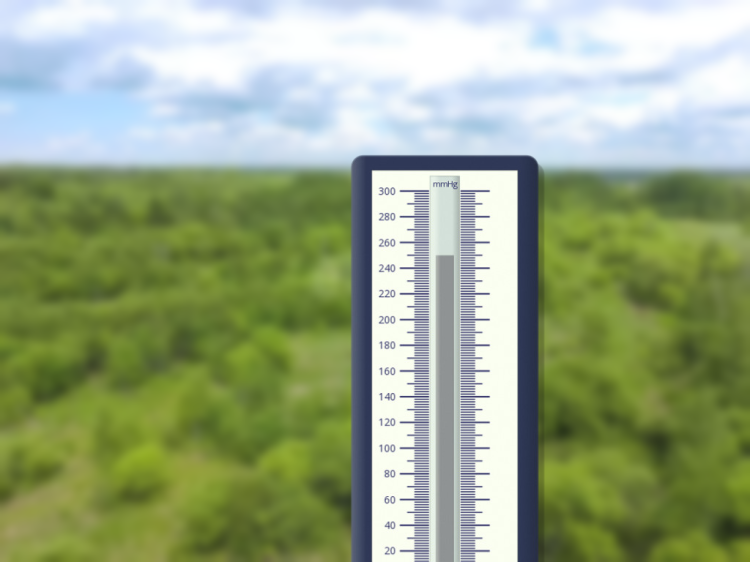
250
